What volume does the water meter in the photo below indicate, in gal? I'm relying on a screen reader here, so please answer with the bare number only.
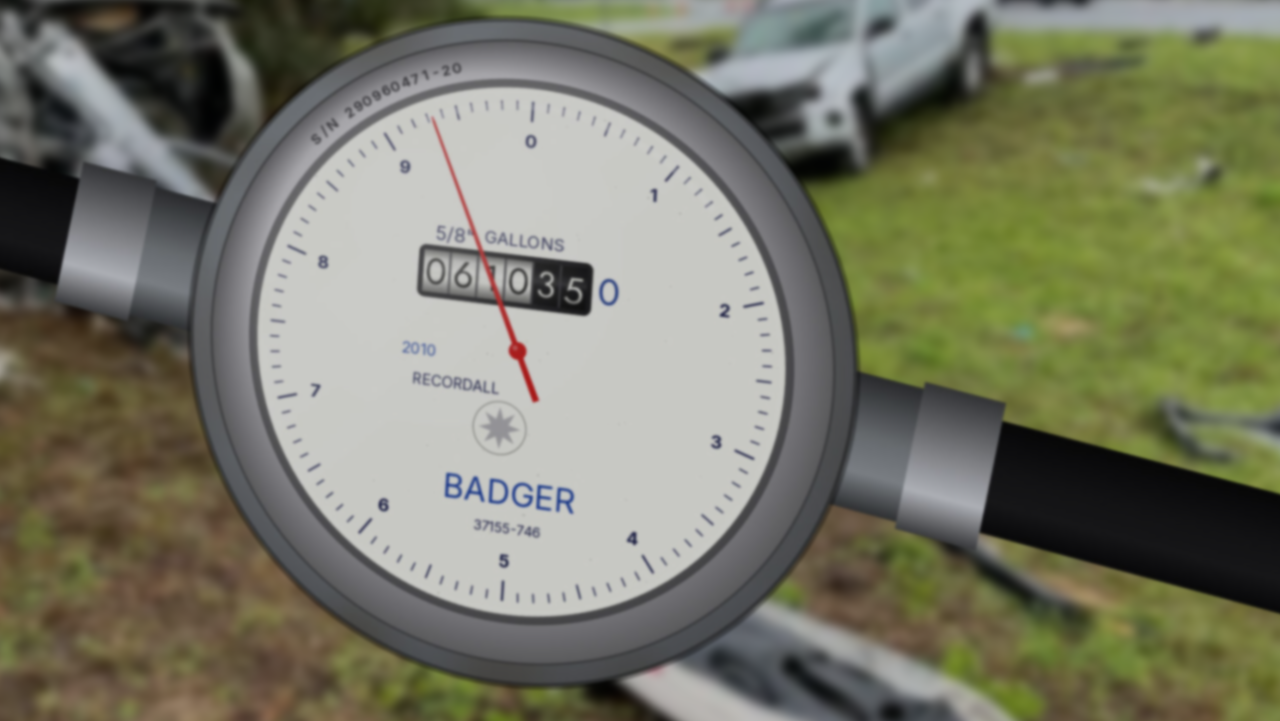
610349.3
